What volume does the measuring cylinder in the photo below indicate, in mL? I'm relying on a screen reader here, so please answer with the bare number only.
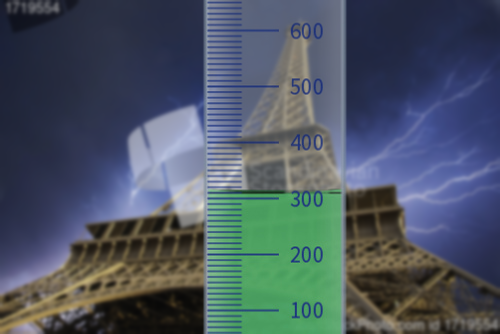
310
